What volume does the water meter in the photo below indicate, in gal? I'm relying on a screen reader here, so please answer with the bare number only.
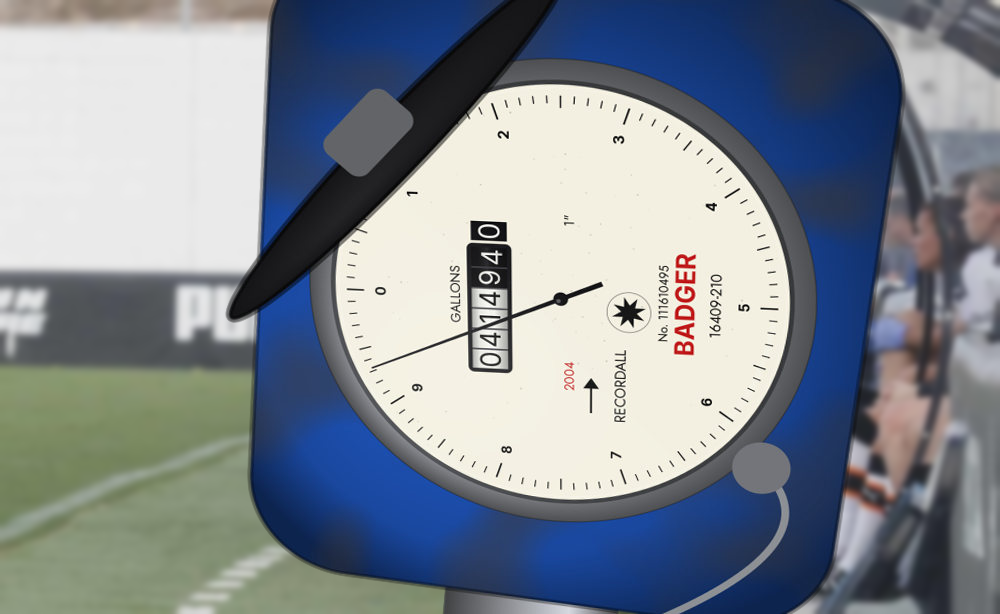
414939.3
